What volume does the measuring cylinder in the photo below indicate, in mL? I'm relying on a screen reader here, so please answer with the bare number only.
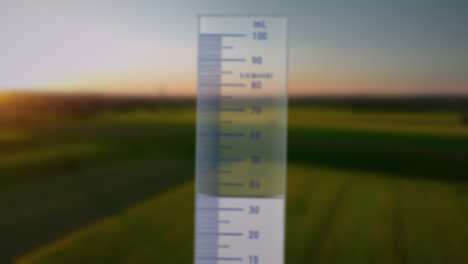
35
